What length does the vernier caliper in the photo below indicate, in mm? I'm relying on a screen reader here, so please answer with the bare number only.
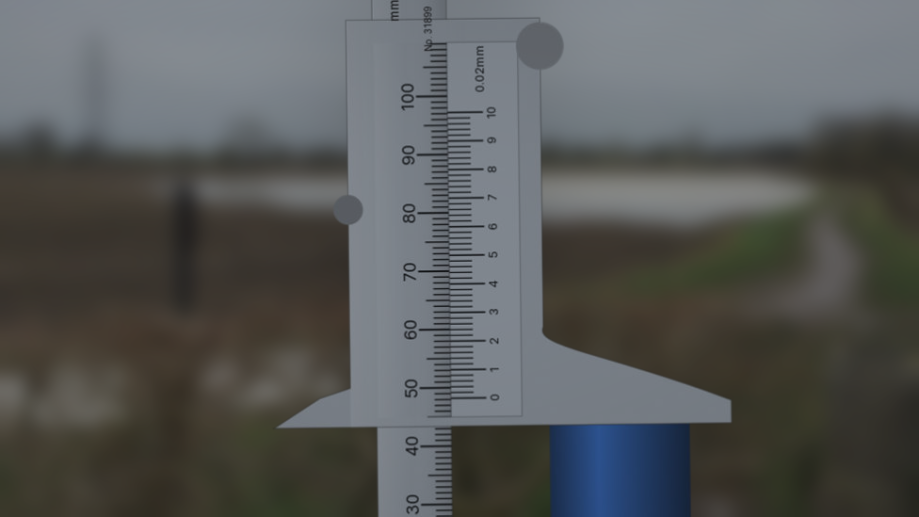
48.2
